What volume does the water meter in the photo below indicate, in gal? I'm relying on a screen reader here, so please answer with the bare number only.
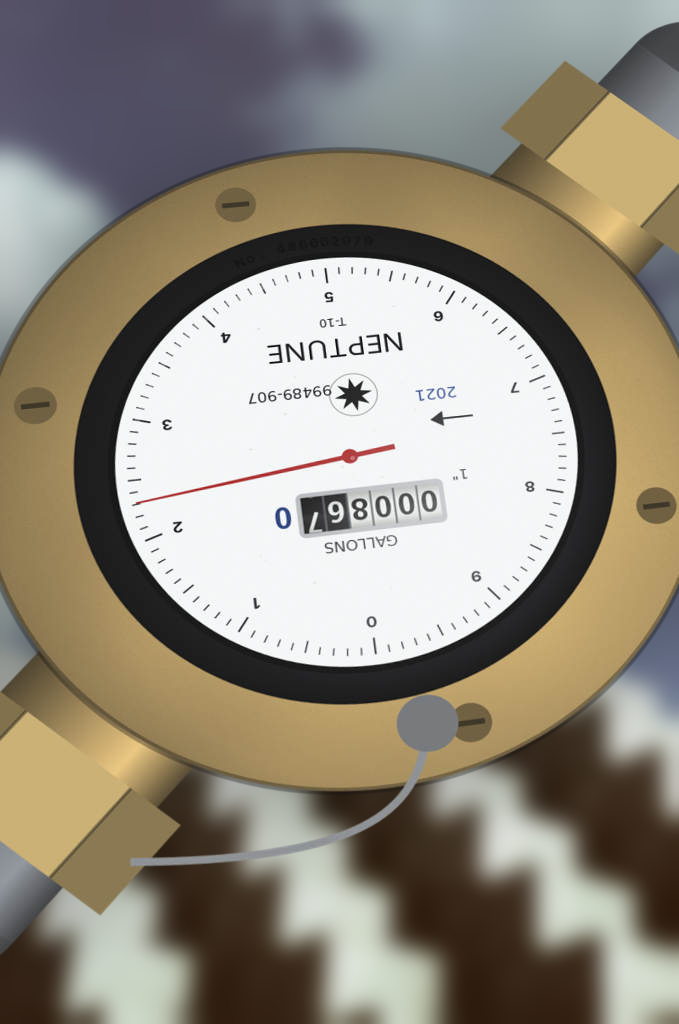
8672.3
